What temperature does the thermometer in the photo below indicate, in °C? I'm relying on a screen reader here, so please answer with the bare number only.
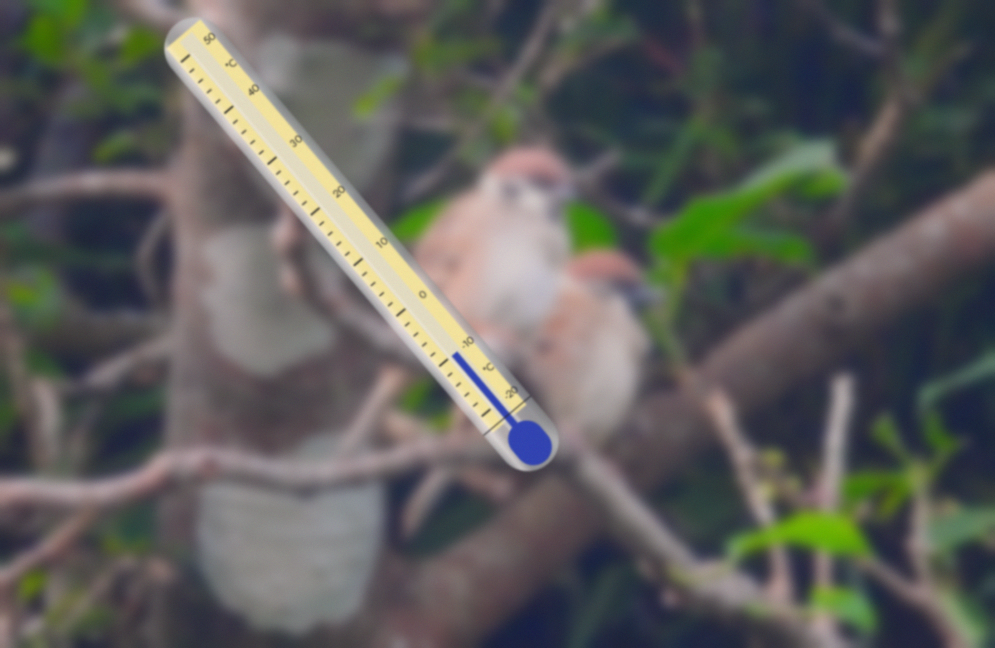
-10
